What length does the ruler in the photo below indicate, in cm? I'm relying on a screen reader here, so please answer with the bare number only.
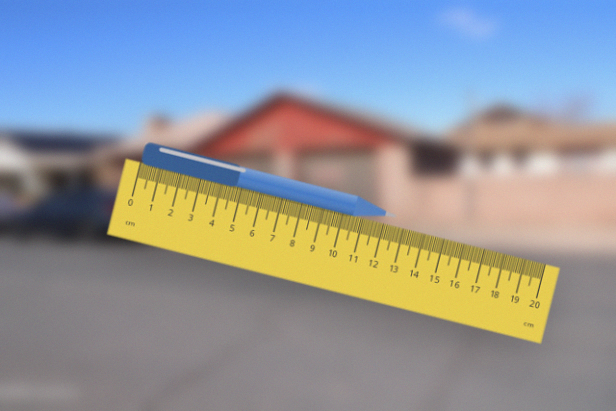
12.5
